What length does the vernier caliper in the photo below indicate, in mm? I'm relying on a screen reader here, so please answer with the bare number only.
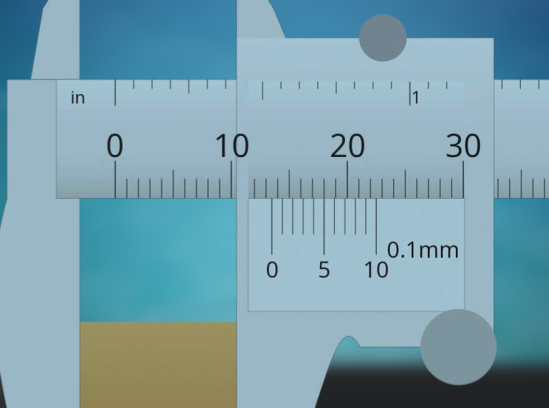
13.5
